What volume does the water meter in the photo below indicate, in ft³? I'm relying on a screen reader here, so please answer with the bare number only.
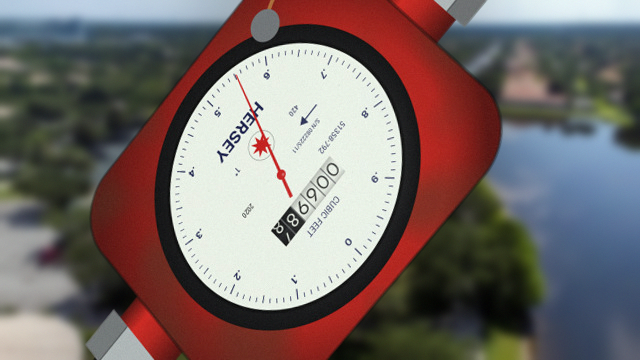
6987.55
